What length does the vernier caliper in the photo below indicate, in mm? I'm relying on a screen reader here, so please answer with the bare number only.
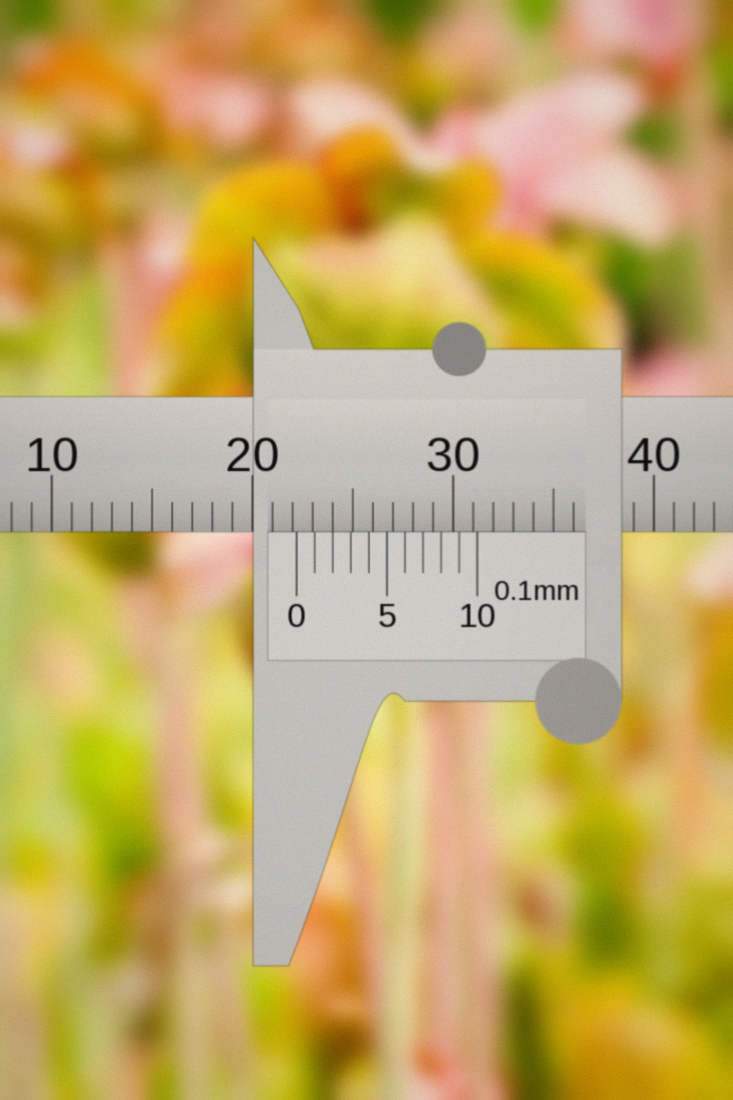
22.2
